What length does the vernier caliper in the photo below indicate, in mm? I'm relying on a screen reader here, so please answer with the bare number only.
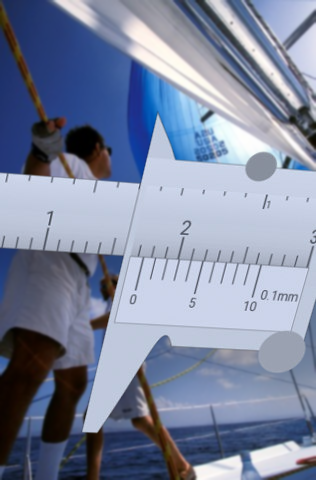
17.4
